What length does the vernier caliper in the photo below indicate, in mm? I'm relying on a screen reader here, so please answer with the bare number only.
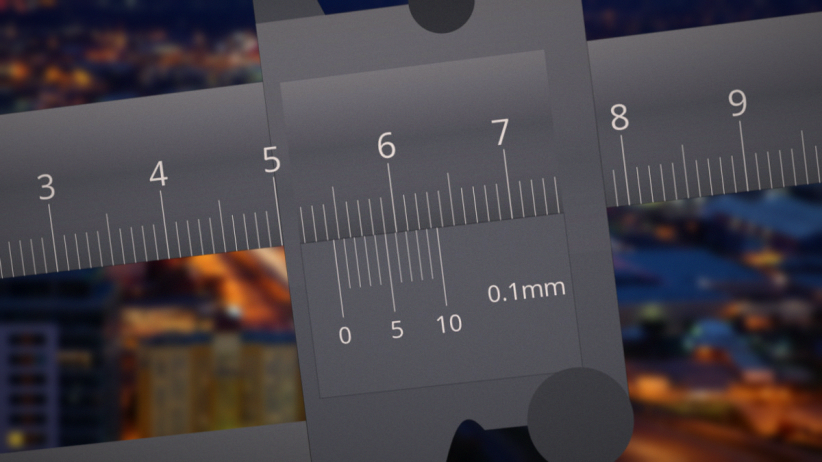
54.5
